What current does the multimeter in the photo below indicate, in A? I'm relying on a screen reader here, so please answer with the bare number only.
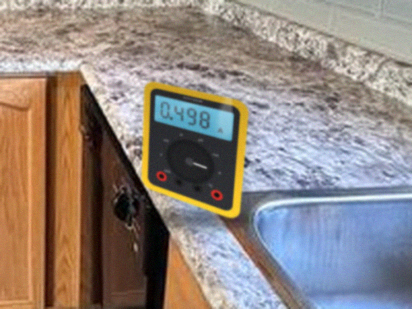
0.498
